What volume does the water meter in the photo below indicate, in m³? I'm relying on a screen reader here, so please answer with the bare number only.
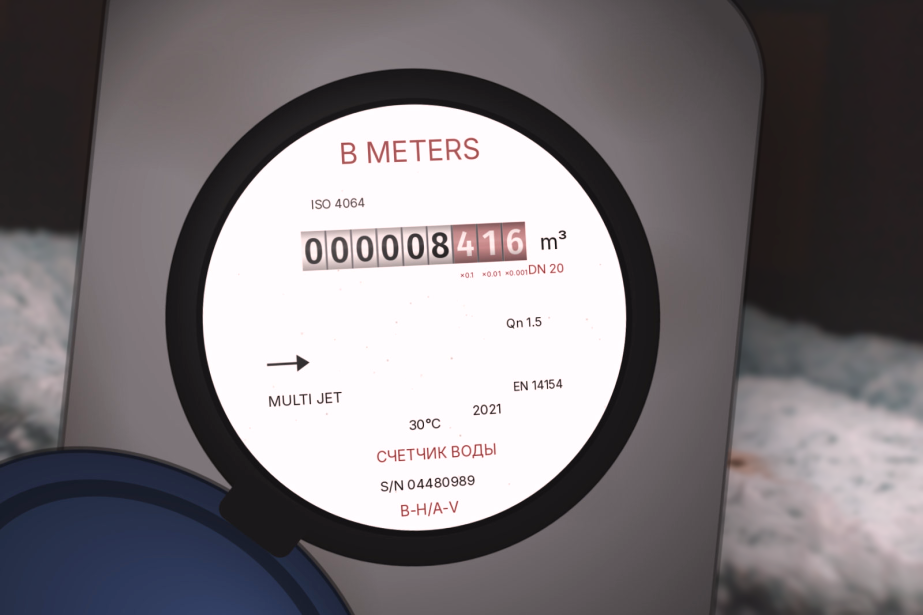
8.416
